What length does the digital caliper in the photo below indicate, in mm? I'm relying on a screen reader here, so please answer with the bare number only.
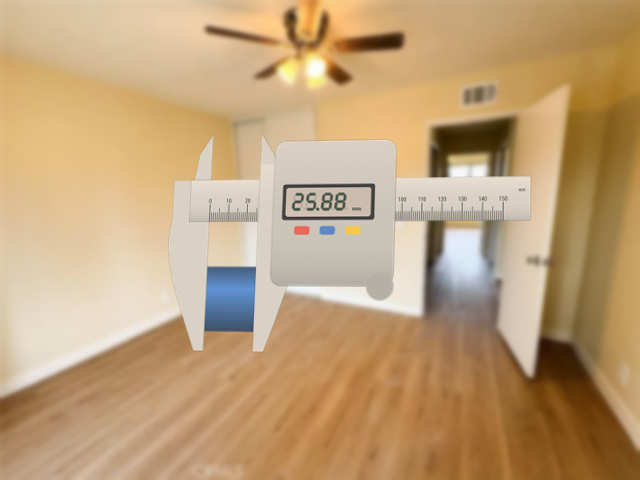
25.88
